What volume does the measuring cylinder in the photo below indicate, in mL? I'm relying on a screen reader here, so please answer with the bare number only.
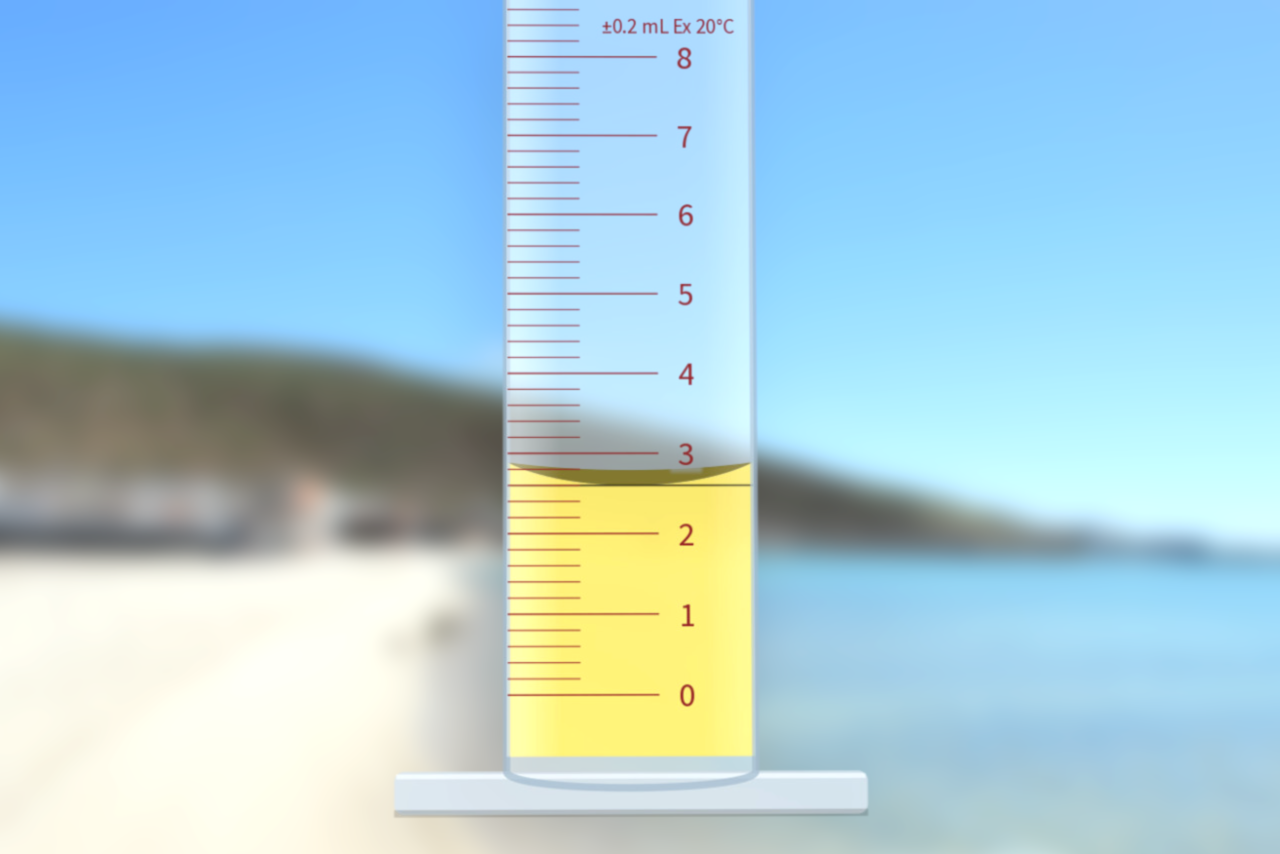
2.6
